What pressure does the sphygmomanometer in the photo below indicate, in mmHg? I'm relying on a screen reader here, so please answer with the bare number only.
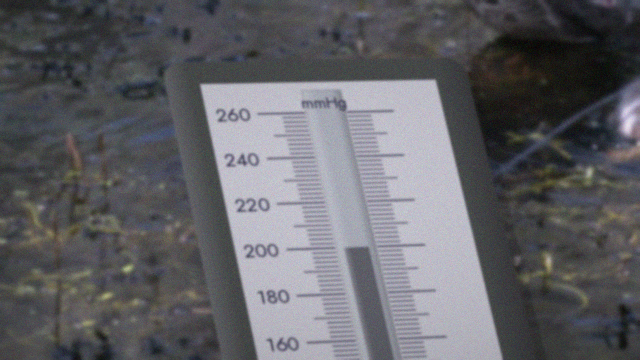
200
